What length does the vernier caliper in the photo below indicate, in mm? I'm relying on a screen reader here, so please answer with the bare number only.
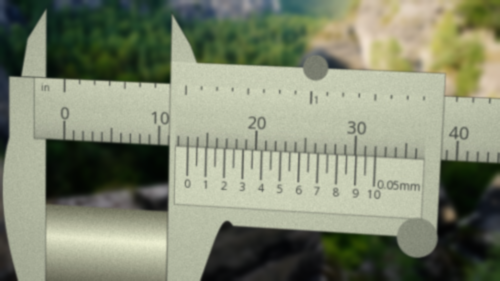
13.0
